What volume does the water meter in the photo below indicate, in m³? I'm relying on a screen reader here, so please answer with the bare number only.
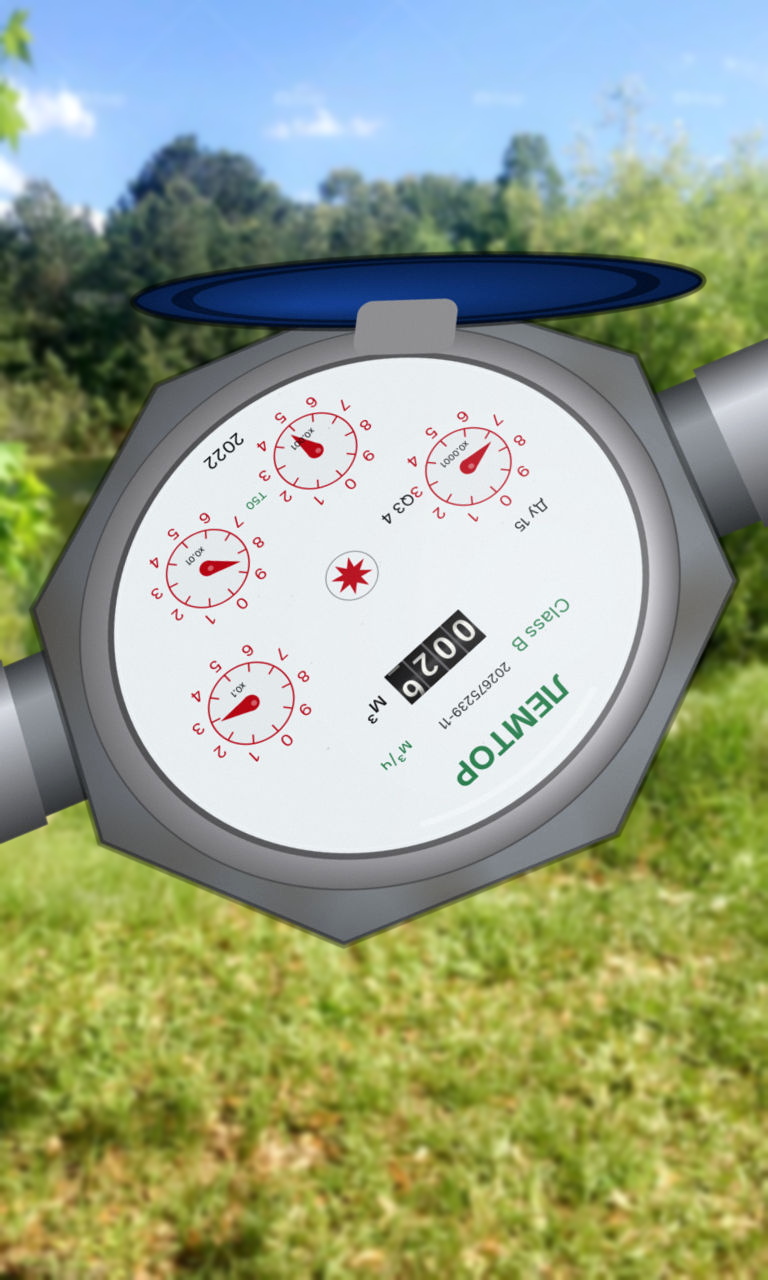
26.2847
